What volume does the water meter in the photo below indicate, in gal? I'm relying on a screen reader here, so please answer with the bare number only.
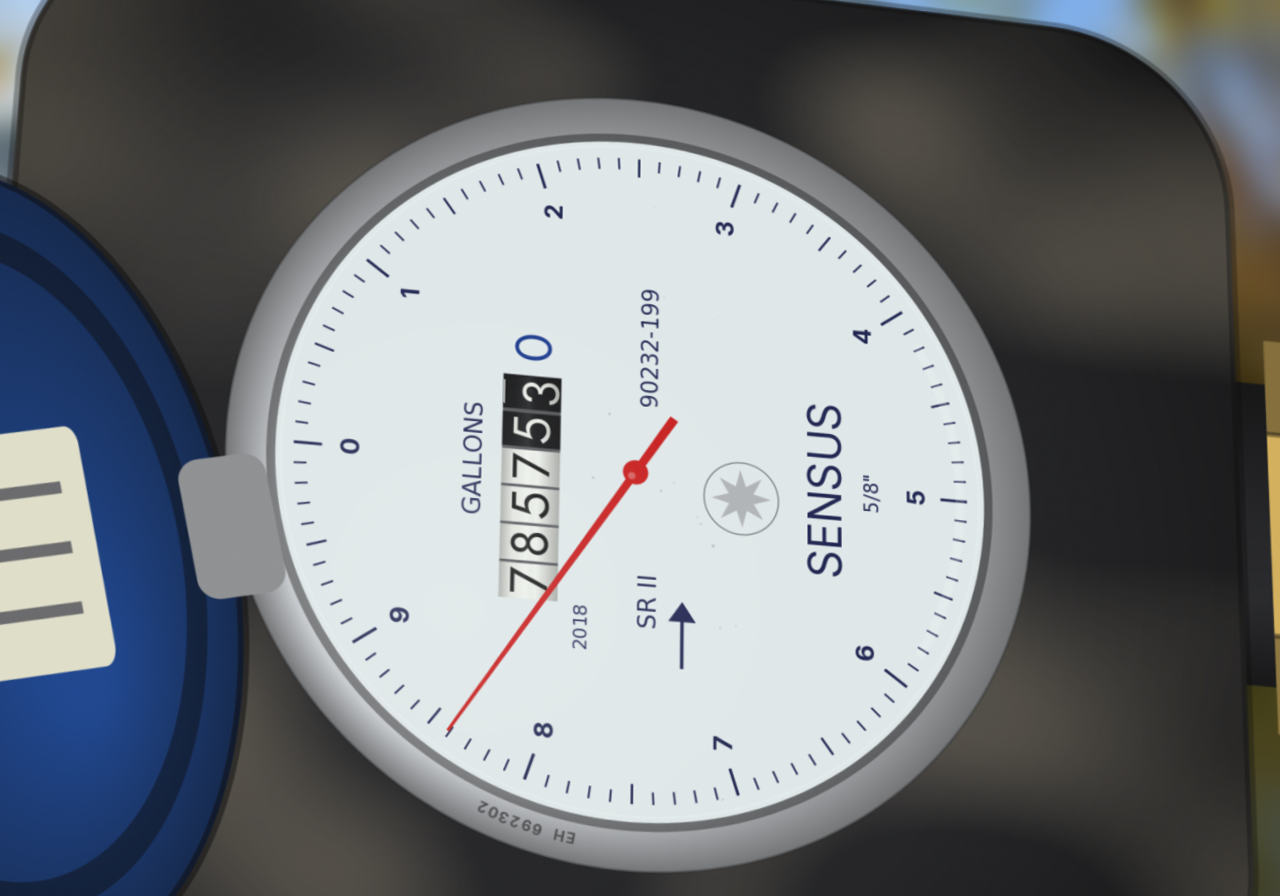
7857528.4
